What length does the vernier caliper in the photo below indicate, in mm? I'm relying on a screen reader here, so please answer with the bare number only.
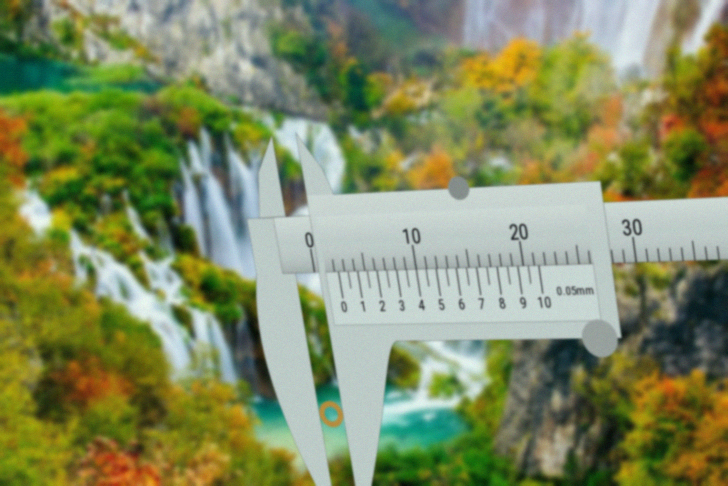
2.4
